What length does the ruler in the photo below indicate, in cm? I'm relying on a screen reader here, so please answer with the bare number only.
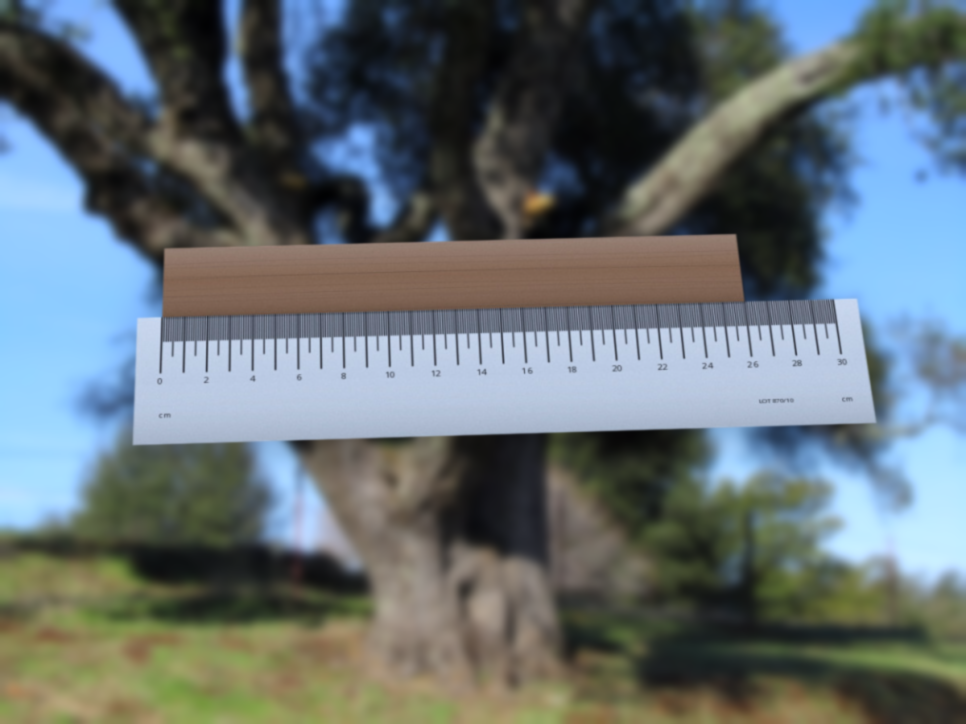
26
